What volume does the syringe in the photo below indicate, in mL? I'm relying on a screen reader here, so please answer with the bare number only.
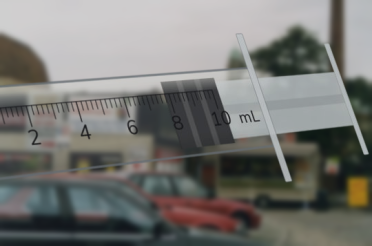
7.8
